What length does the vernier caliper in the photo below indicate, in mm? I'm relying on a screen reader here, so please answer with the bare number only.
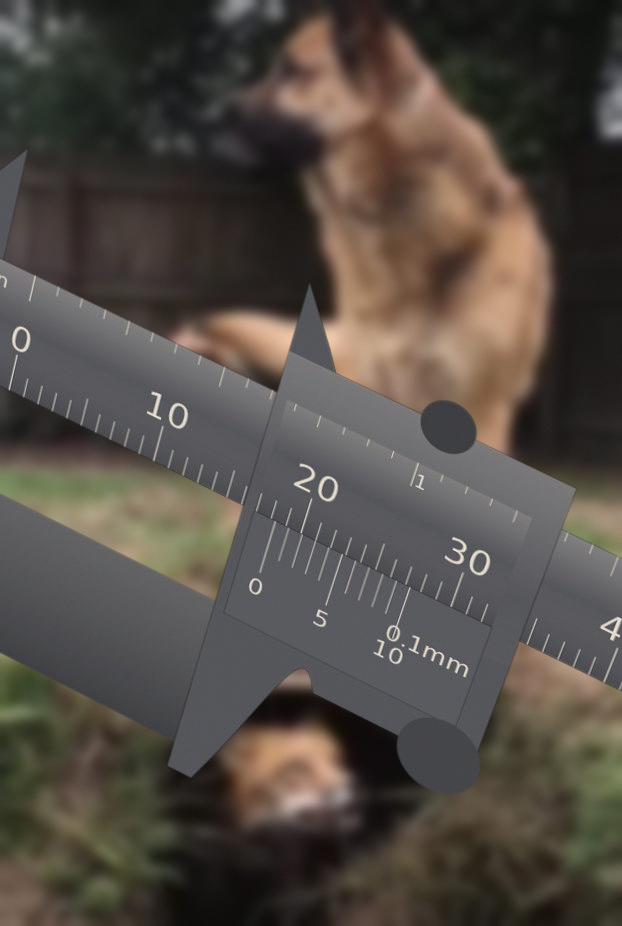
18.3
